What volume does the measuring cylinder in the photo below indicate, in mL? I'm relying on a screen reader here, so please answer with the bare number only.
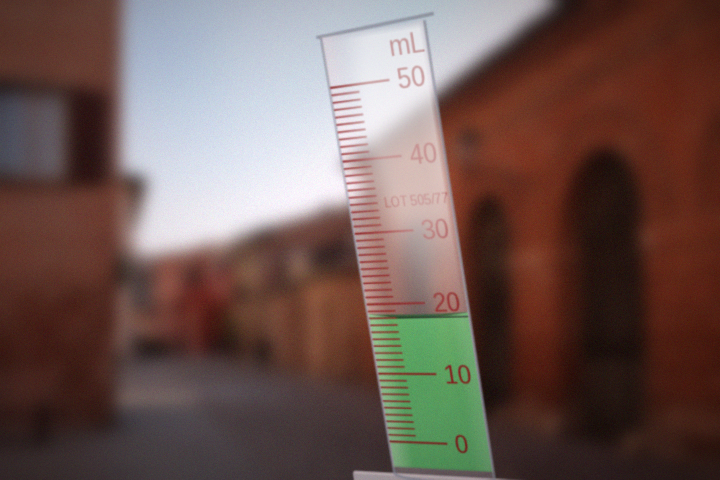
18
